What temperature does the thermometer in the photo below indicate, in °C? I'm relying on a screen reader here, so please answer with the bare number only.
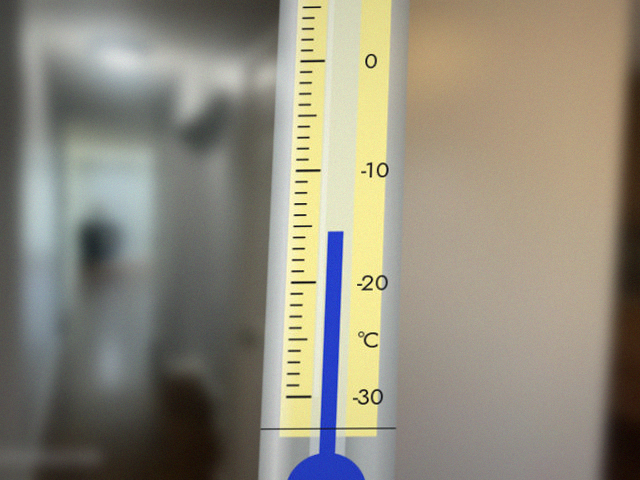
-15.5
